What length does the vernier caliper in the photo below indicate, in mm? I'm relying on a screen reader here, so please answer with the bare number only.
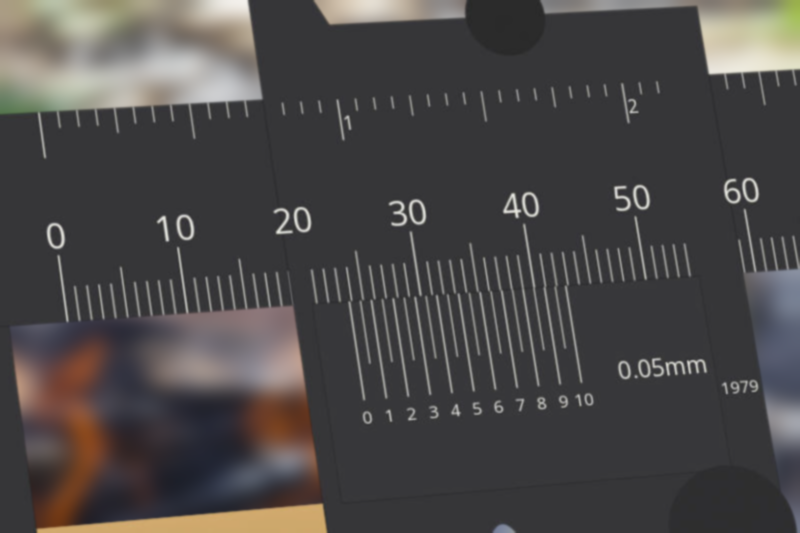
23.8
